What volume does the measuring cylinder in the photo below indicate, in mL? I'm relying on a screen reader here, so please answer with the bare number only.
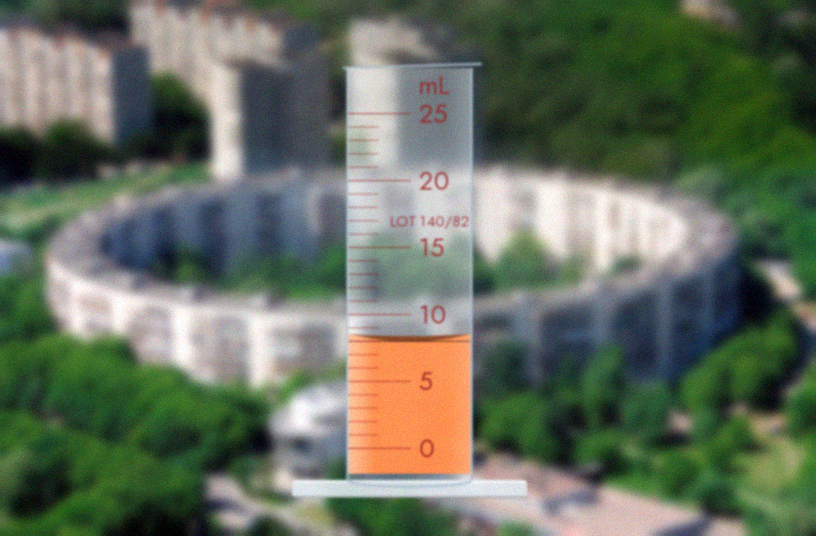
8
